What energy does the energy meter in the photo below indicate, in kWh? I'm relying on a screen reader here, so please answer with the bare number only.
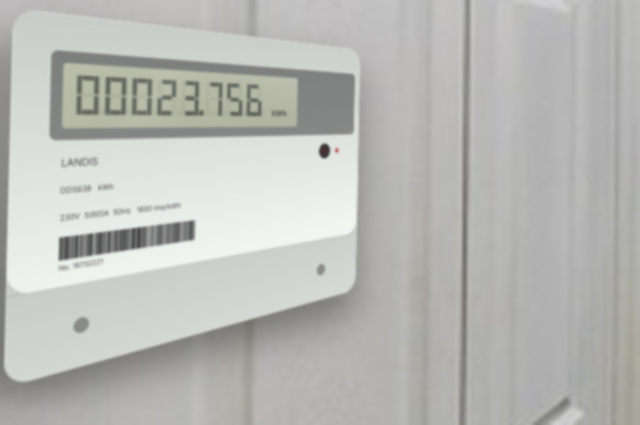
23.756
